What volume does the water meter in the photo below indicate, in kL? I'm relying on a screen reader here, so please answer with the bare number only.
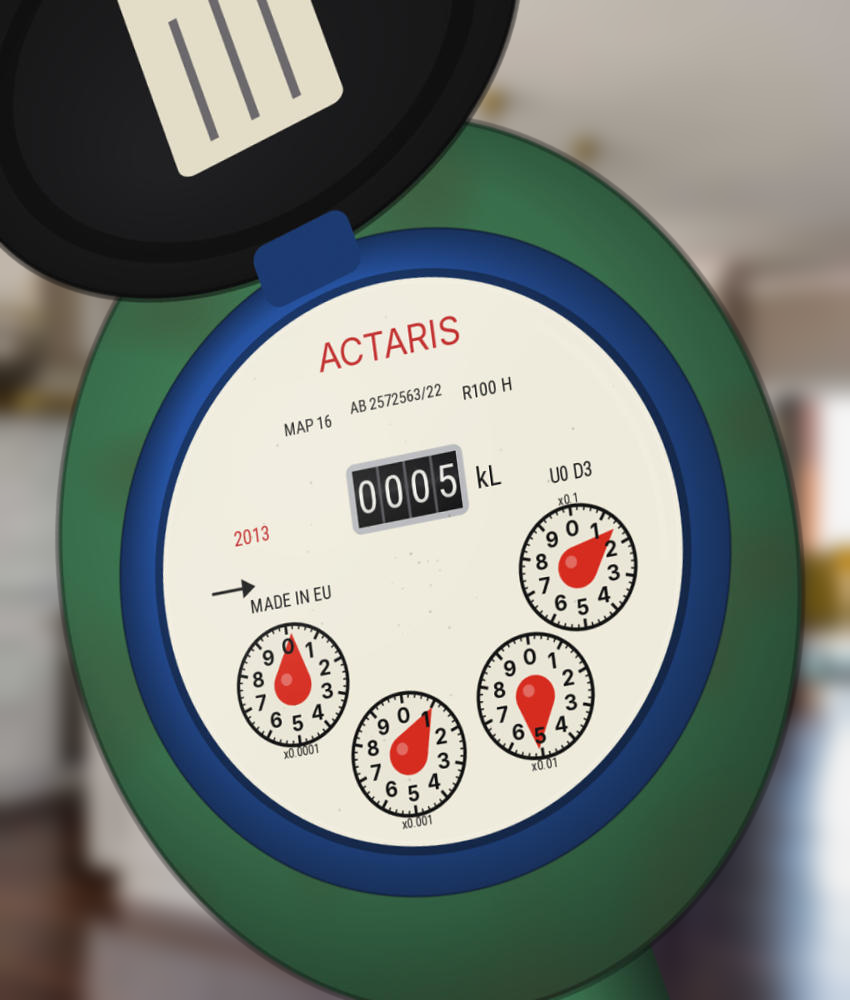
5.1510
